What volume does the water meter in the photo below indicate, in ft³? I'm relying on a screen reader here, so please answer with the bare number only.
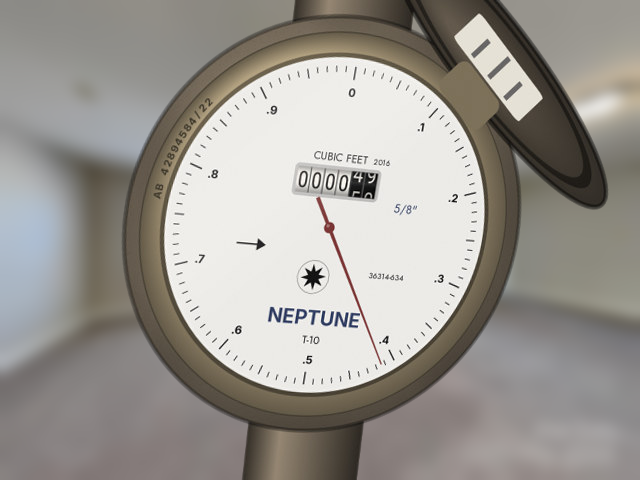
49.41
